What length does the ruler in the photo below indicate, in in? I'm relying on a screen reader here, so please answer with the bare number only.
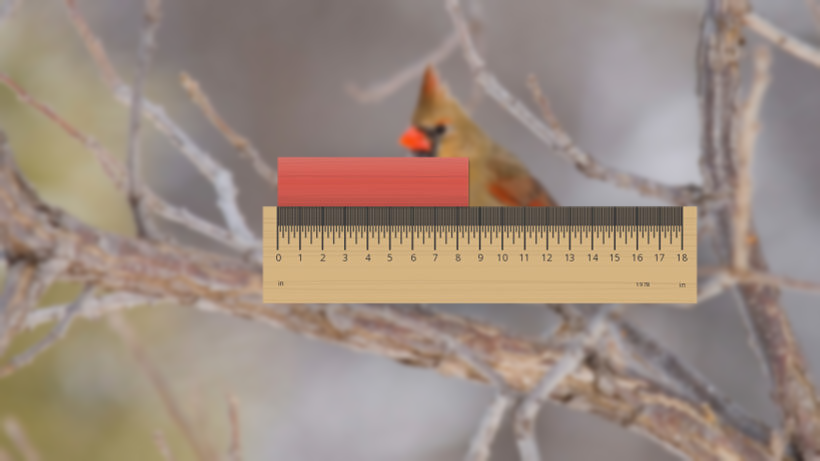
8.5
